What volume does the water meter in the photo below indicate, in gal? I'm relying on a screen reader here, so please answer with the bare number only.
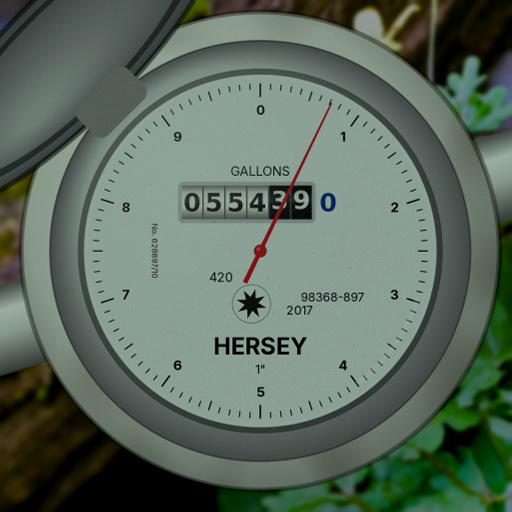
554390.7
